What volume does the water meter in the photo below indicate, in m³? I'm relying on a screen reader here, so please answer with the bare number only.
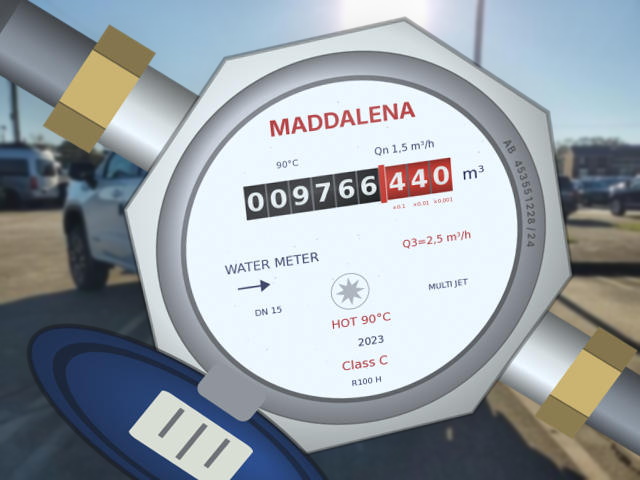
9766.440
